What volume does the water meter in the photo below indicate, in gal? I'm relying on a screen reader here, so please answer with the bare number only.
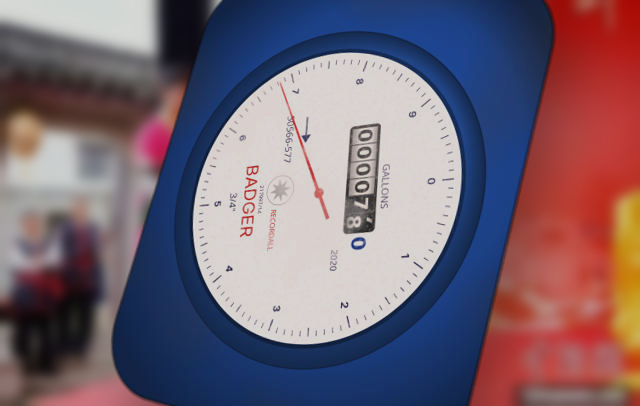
776.8
